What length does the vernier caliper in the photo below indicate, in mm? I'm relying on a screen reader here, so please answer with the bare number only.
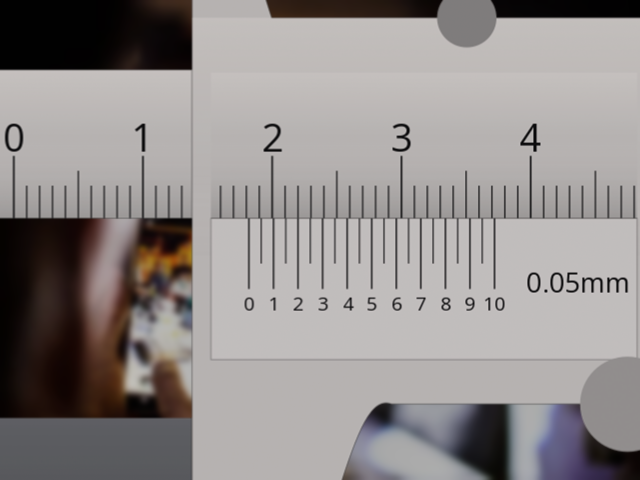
18.2
